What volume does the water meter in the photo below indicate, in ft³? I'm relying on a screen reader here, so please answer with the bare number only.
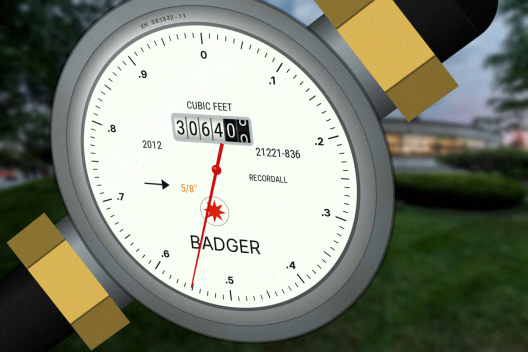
306408.55
